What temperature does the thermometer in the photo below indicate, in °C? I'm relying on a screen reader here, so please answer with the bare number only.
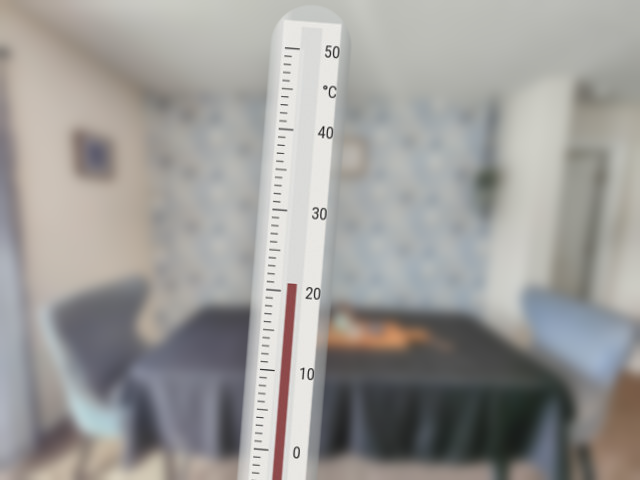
21
